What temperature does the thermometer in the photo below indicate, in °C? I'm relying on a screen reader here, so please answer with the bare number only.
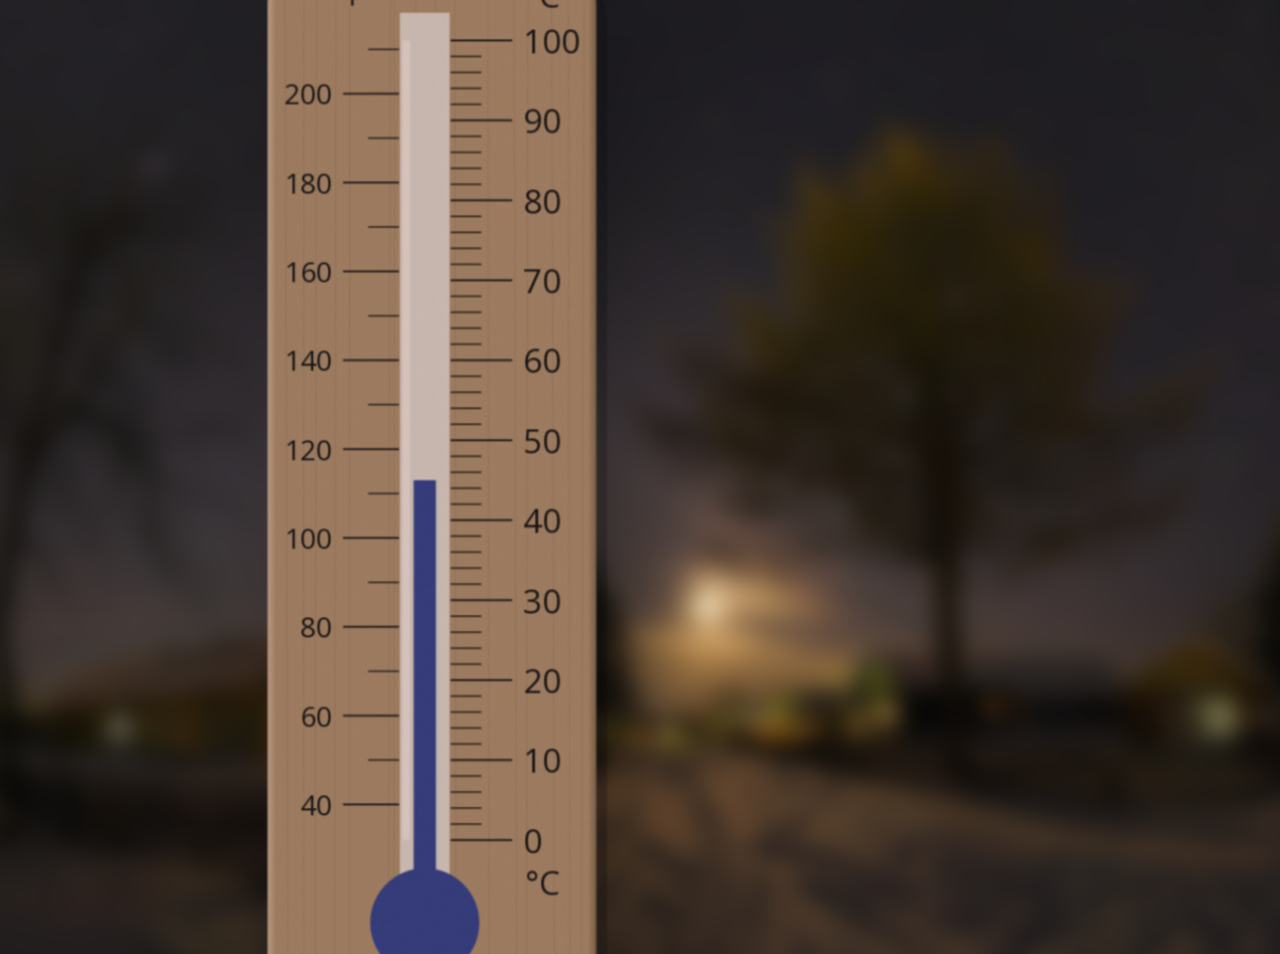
45
